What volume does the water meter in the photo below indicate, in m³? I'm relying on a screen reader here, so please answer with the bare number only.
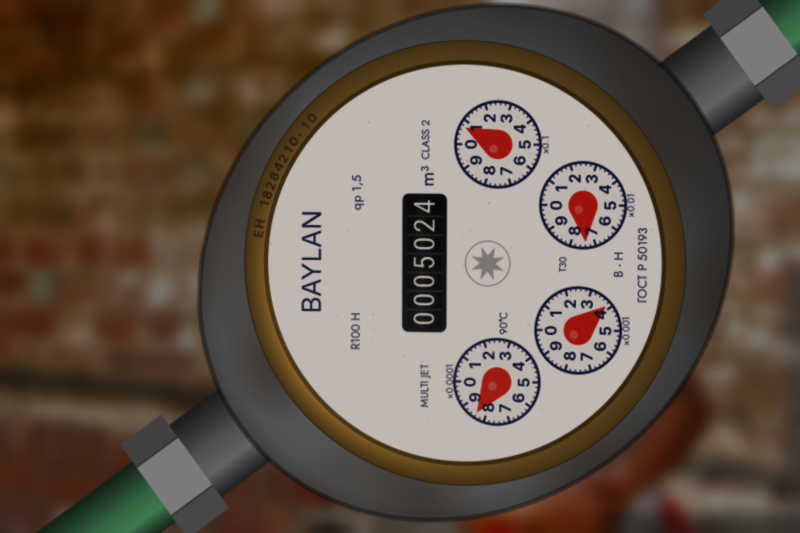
5024.0738
